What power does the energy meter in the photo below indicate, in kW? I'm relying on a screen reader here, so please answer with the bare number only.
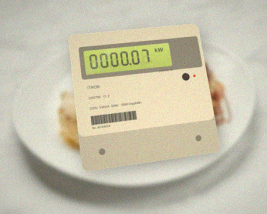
0.07
